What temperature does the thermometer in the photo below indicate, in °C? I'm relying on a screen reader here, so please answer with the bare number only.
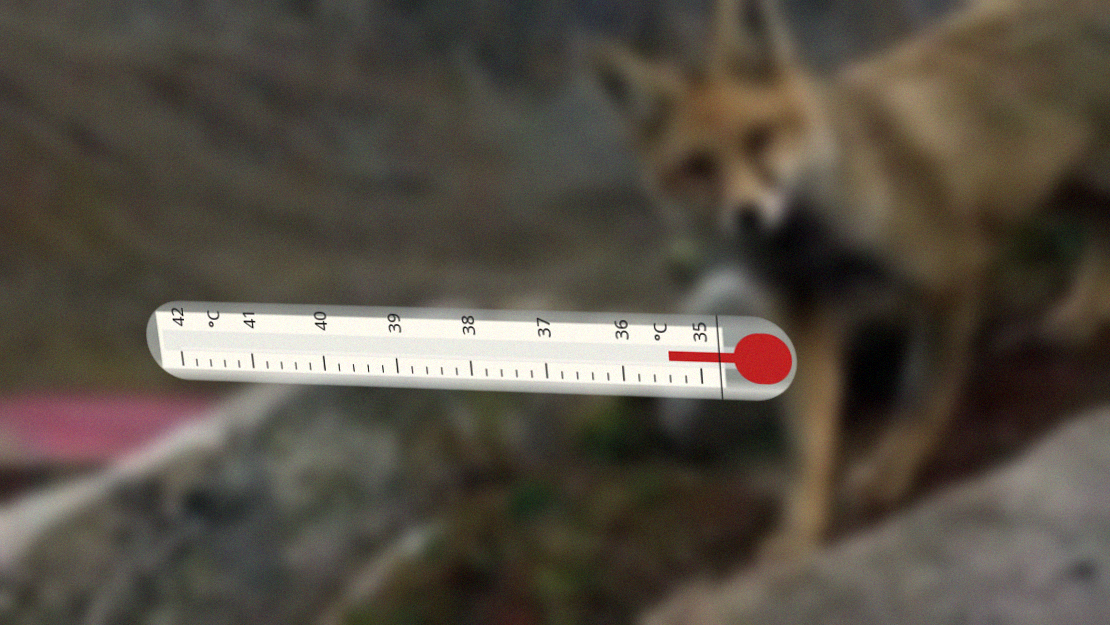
35.4
